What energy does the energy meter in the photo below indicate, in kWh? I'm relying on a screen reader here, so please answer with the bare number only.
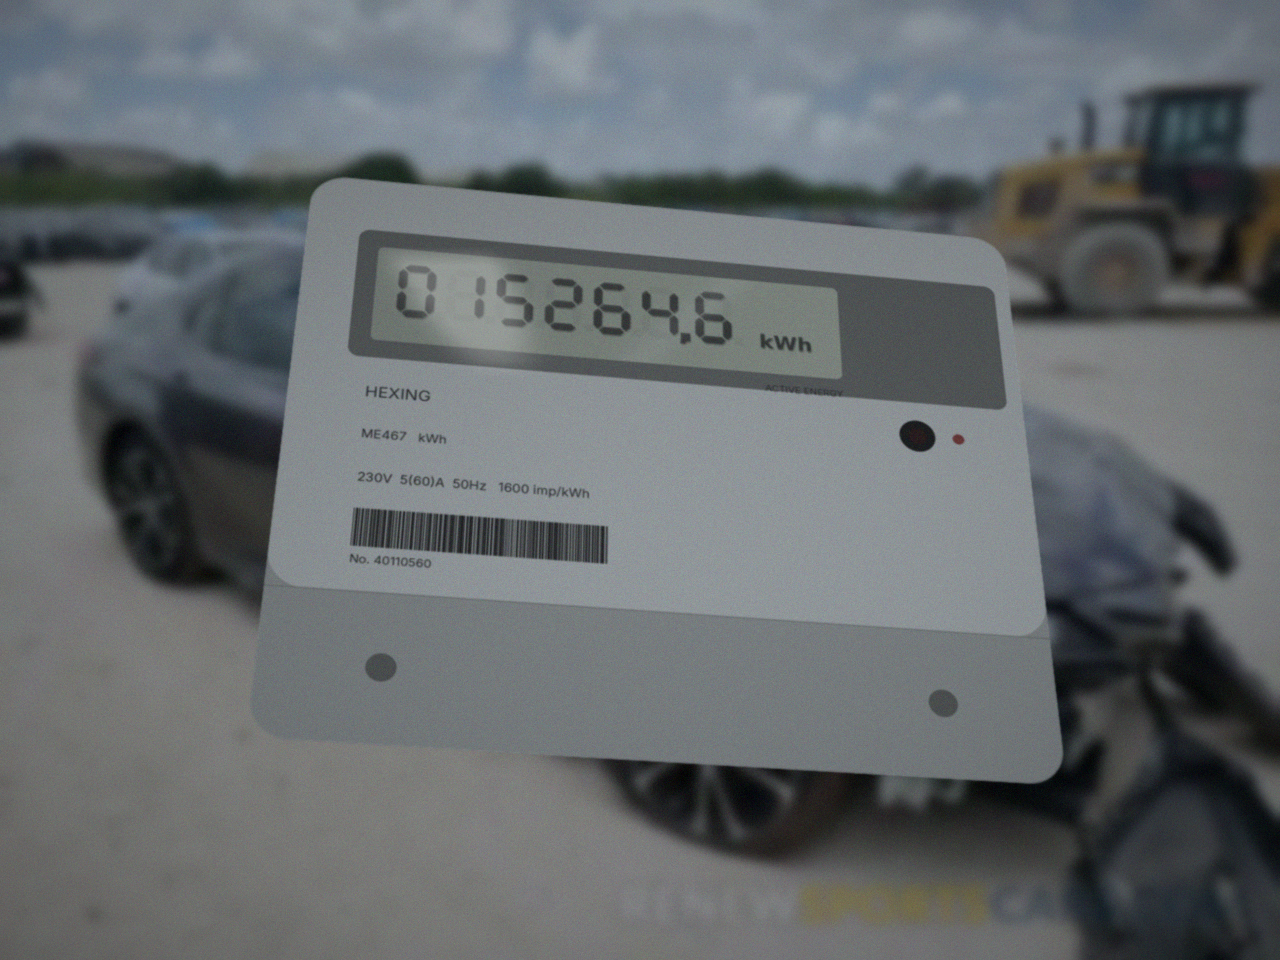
15264.6
